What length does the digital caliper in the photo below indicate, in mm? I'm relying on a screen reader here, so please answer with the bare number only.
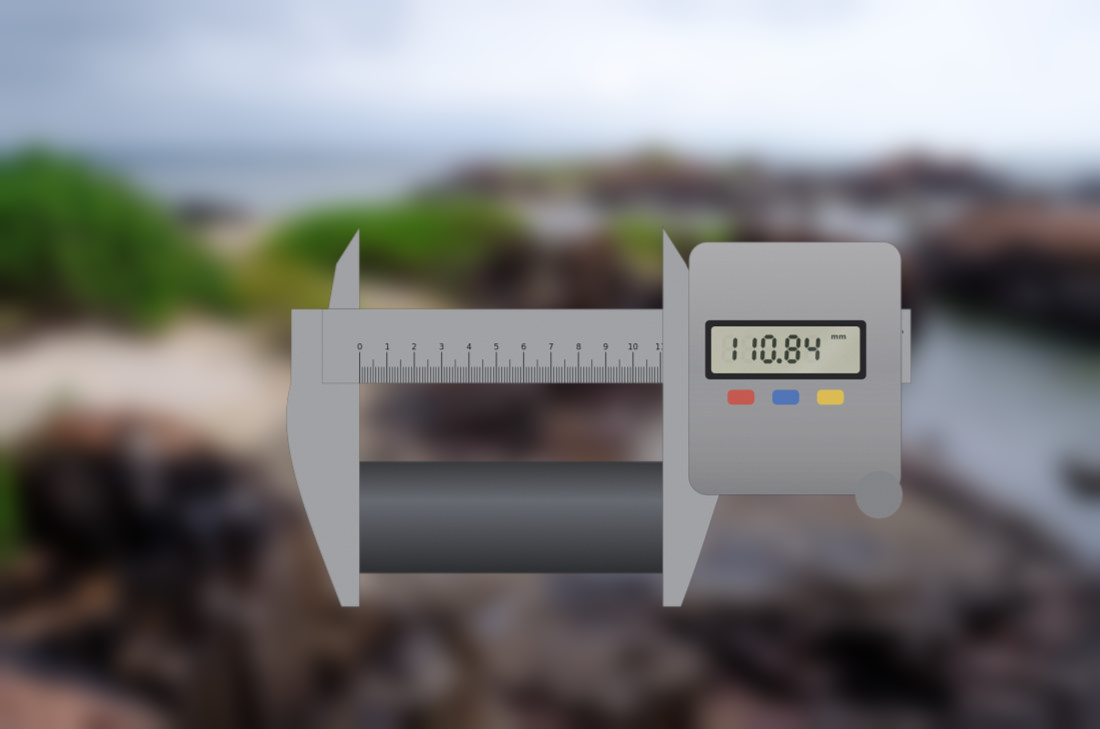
110.84
